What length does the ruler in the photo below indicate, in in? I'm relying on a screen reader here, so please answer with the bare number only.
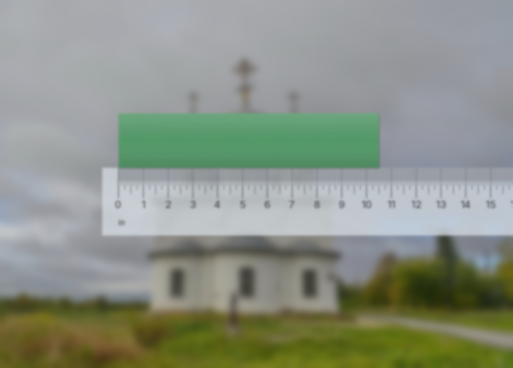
10.5
